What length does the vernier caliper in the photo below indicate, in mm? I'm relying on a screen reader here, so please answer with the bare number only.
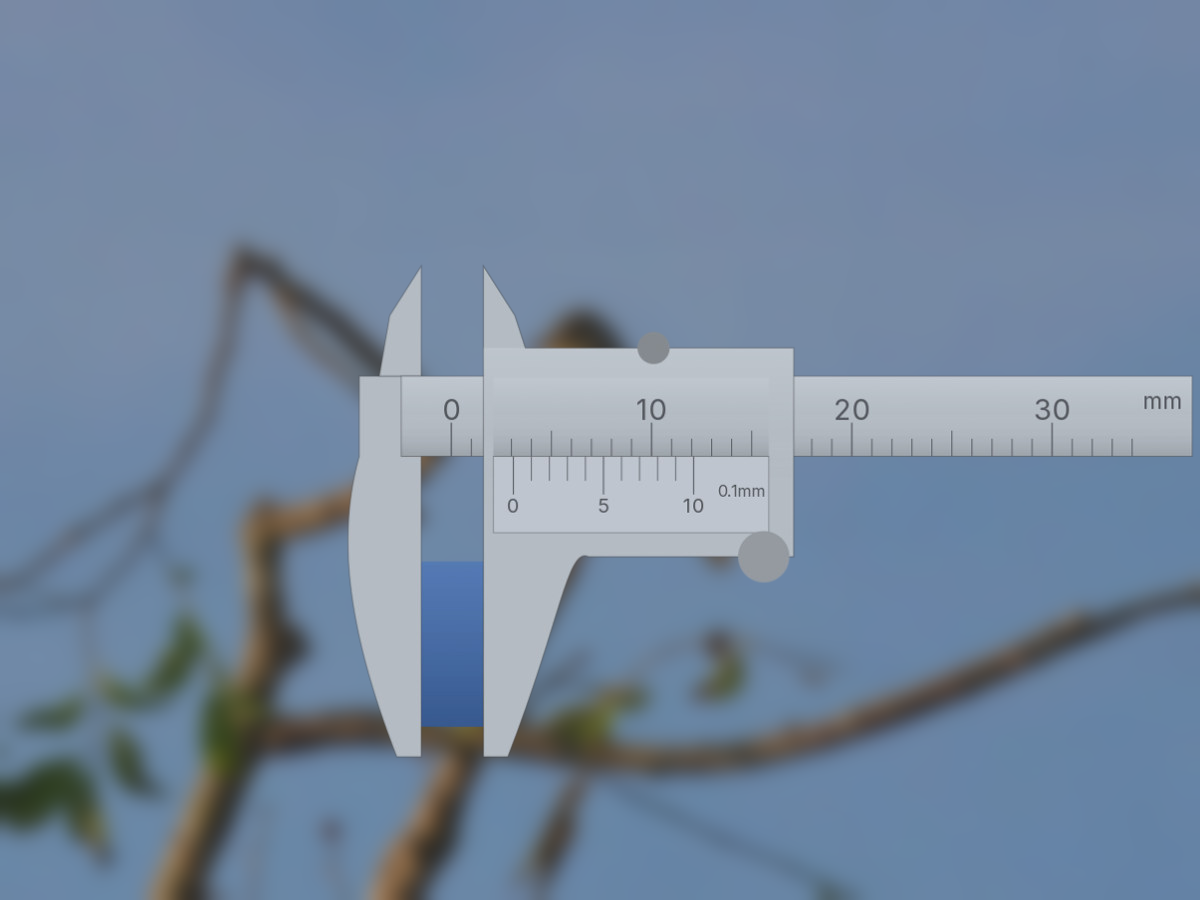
3.1
